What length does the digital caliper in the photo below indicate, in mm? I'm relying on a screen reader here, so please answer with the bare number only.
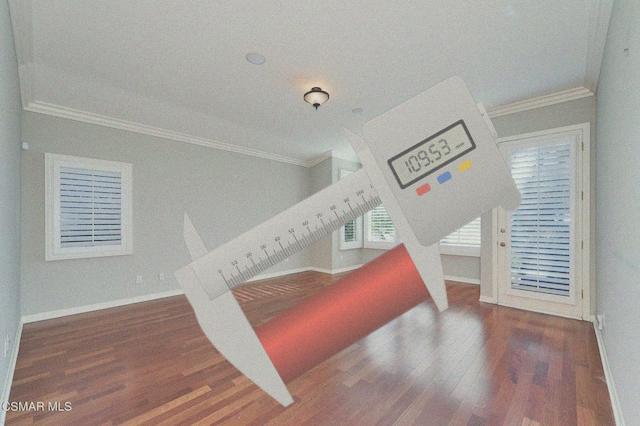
109.53
